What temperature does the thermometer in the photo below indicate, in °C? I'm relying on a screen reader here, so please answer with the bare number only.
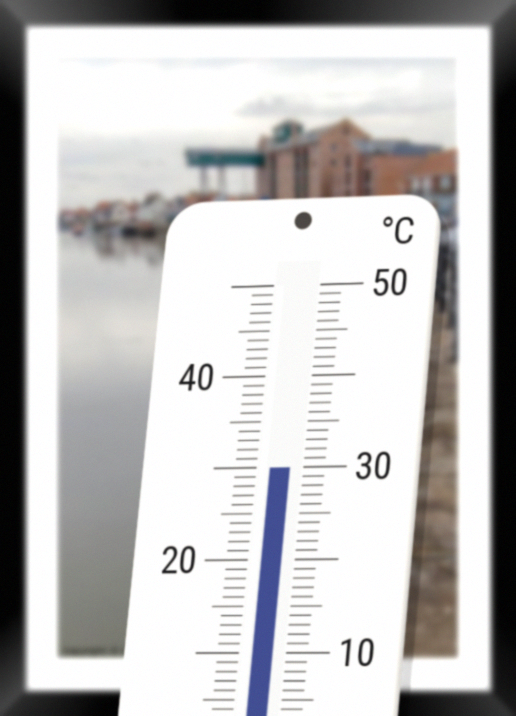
30
